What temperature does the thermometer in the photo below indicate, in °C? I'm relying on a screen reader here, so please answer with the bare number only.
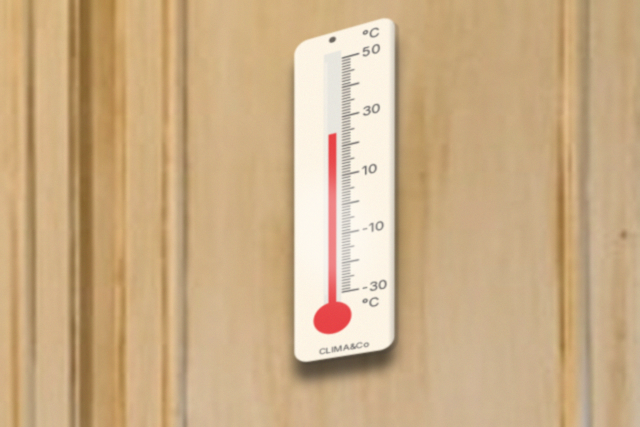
25
